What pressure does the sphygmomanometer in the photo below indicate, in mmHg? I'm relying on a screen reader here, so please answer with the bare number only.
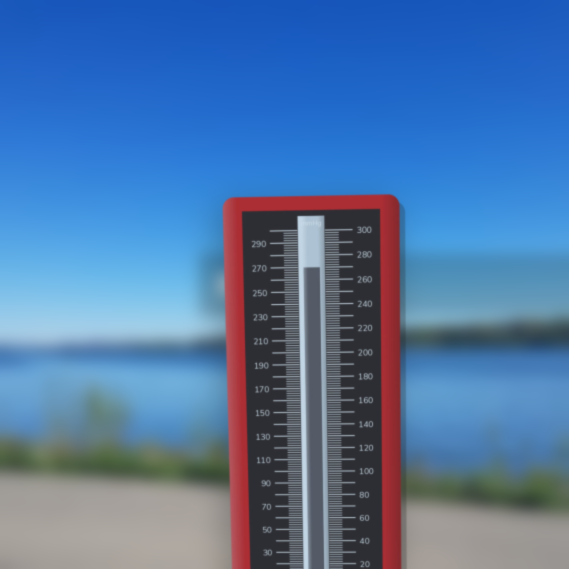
270
